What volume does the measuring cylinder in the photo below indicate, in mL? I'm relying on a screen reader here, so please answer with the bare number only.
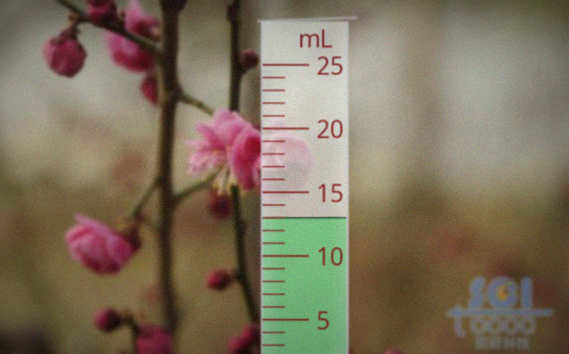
13
